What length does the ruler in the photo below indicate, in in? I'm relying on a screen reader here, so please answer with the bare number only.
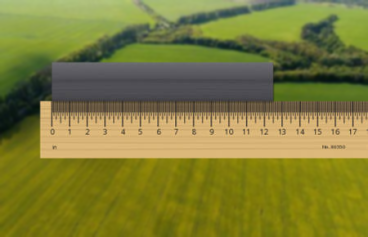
12.5
